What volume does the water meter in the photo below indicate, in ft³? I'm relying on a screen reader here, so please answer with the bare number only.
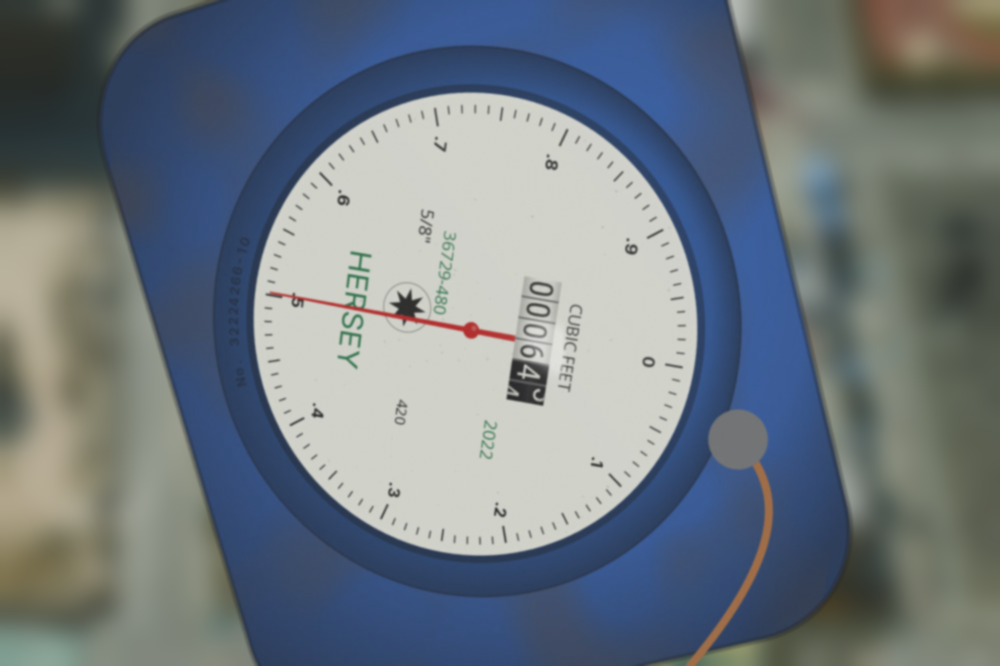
643.50
